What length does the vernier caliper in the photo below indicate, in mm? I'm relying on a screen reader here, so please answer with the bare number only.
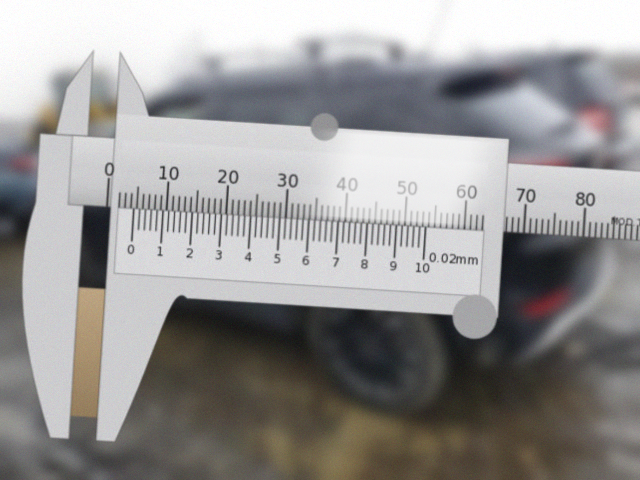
4.5
